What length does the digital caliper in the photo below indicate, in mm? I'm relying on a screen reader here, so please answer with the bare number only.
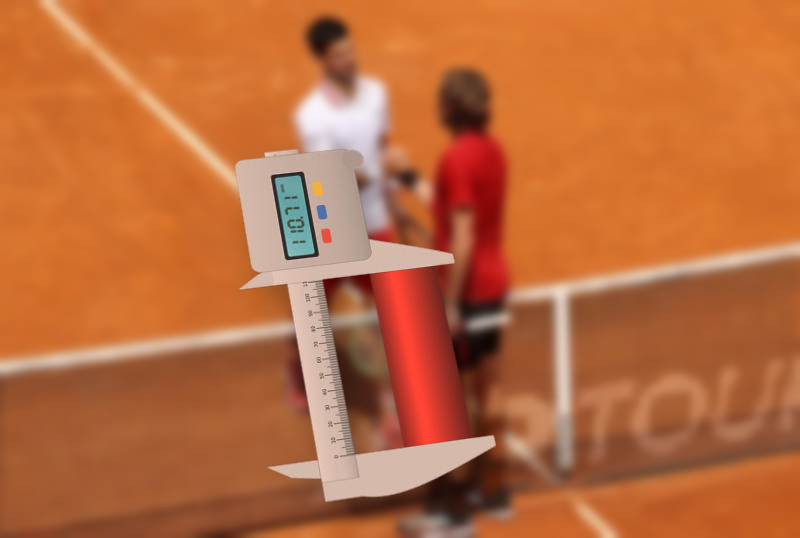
110.71
